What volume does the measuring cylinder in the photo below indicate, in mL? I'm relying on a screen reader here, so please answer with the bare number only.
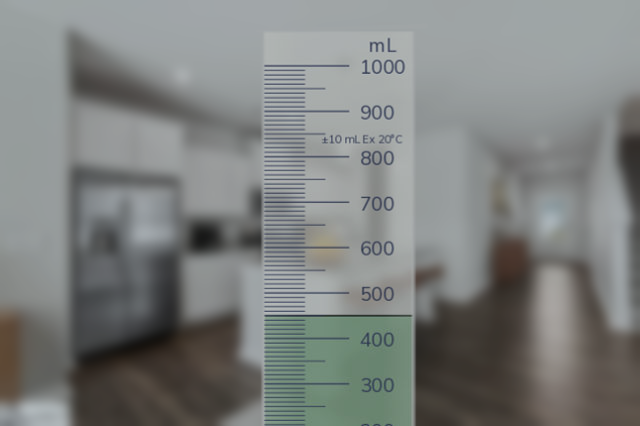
450
